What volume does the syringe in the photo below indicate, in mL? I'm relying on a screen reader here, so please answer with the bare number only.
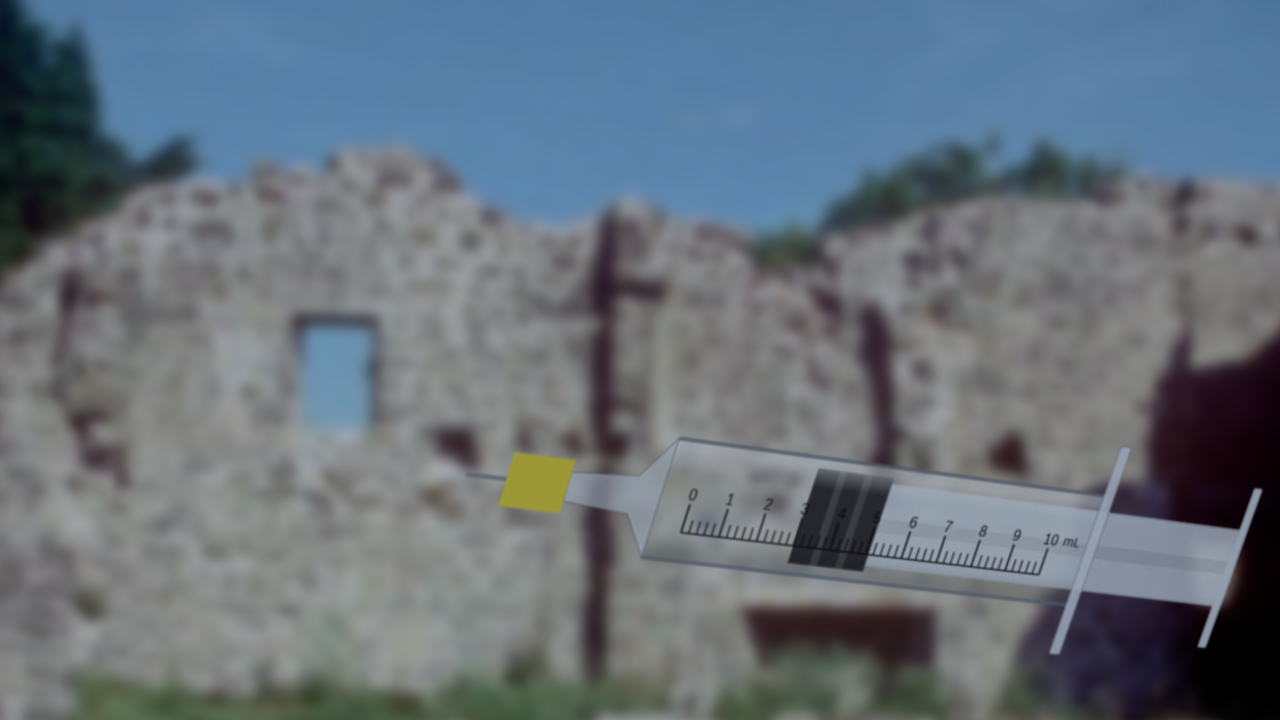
3
